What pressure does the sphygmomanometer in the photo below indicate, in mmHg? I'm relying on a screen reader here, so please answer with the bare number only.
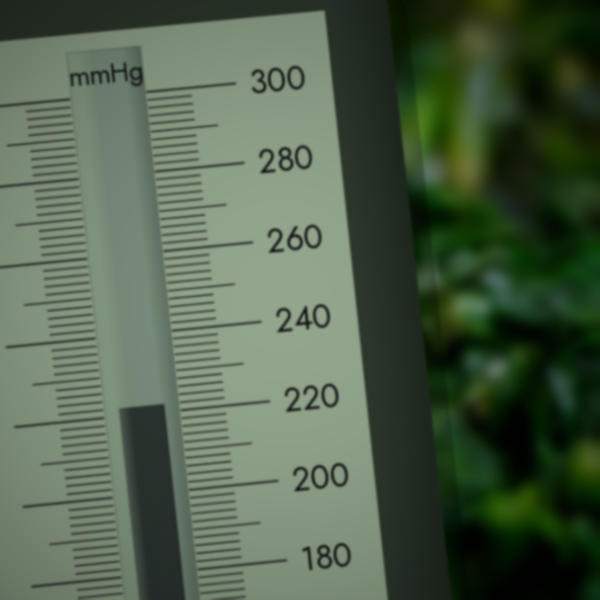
222
